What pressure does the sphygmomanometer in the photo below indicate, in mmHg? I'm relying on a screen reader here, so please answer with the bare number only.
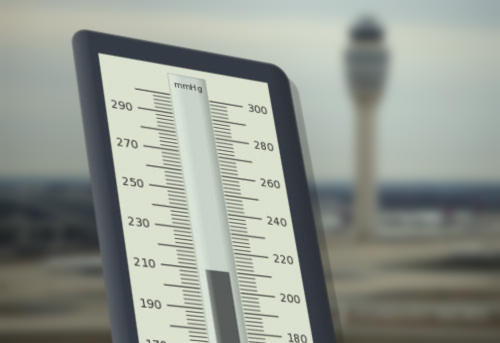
210
